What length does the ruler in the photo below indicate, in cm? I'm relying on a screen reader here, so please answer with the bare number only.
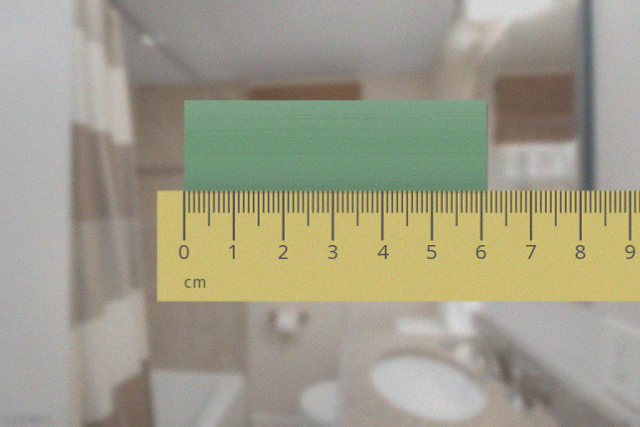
6.1
